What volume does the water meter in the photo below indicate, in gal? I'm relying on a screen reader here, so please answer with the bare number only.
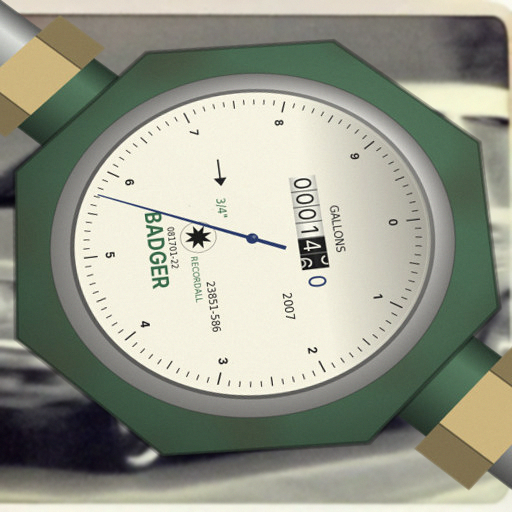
1455.7
